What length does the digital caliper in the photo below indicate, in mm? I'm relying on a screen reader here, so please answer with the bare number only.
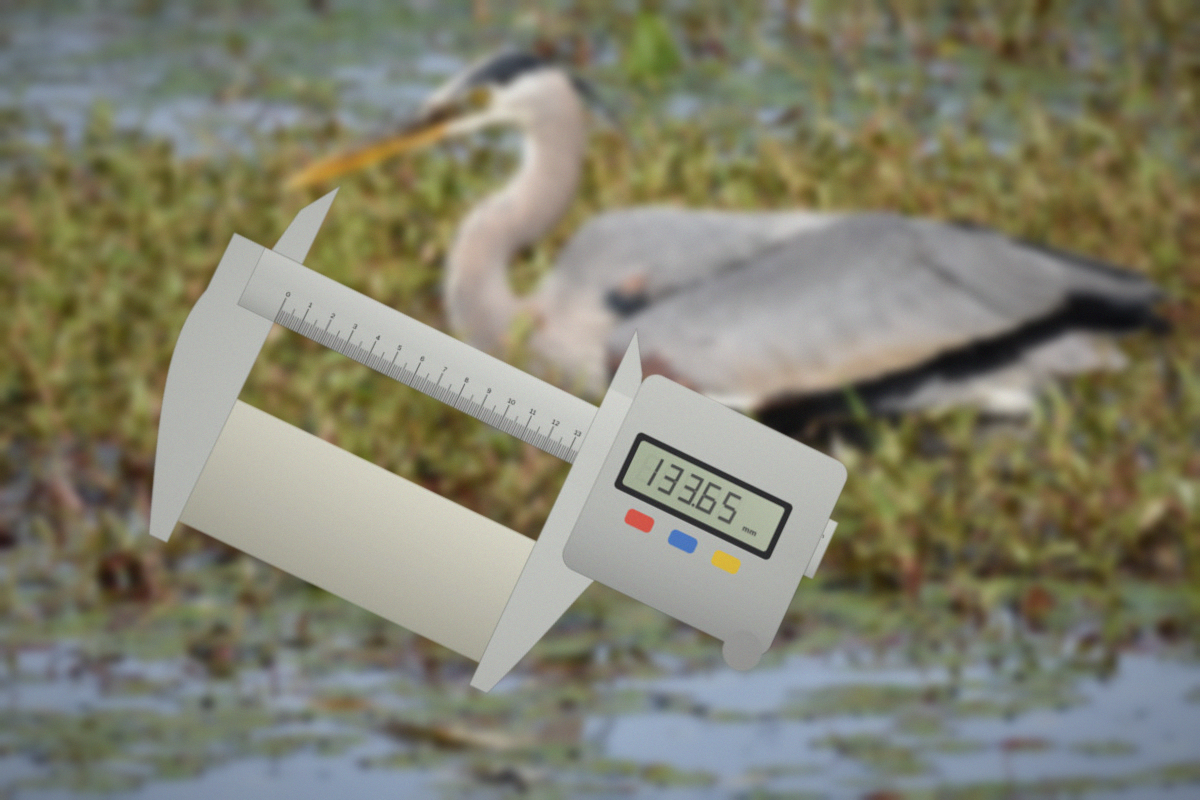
133.65
